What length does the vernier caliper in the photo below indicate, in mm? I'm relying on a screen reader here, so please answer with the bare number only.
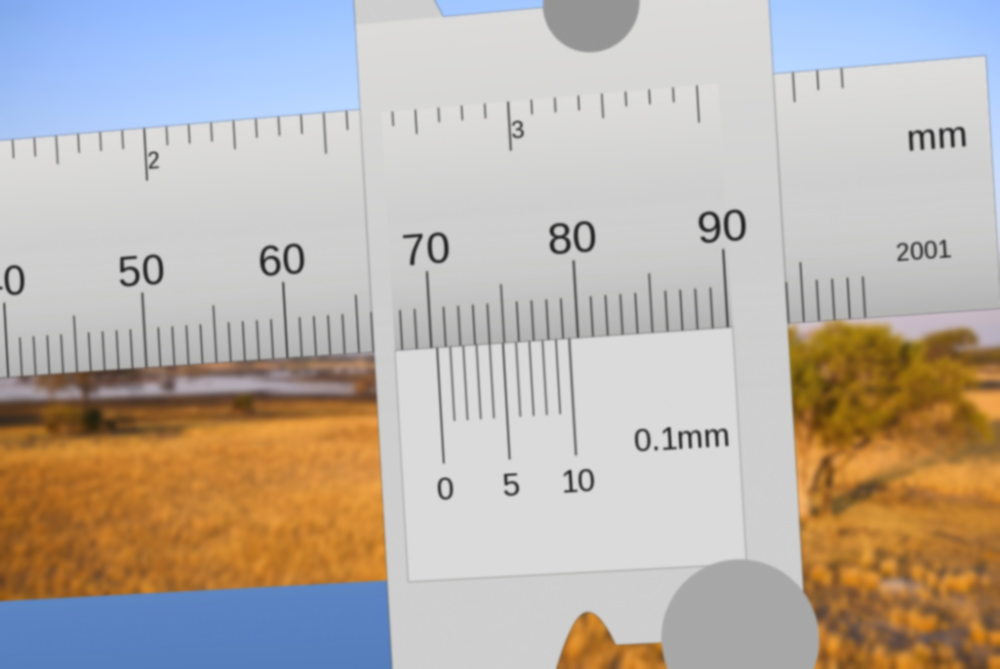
70.4
